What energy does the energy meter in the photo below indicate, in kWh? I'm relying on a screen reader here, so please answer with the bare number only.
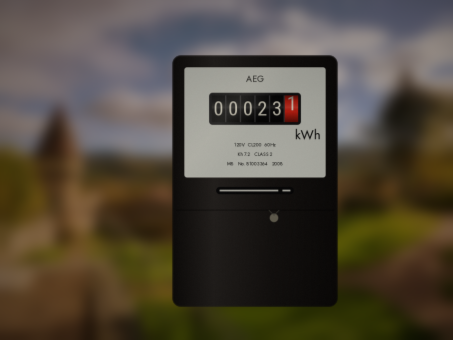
23.1
